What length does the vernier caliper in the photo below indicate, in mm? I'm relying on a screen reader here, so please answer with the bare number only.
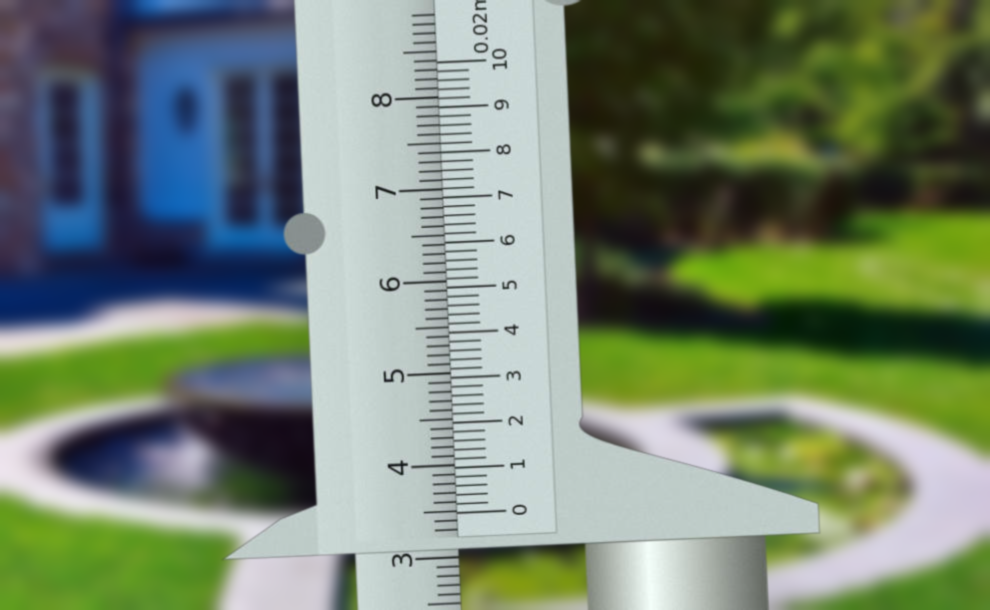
34.8
